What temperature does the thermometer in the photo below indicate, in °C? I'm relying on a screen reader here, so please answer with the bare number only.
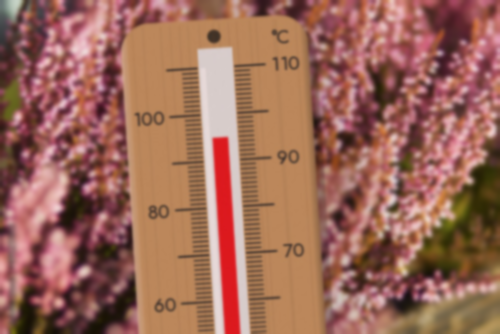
95
